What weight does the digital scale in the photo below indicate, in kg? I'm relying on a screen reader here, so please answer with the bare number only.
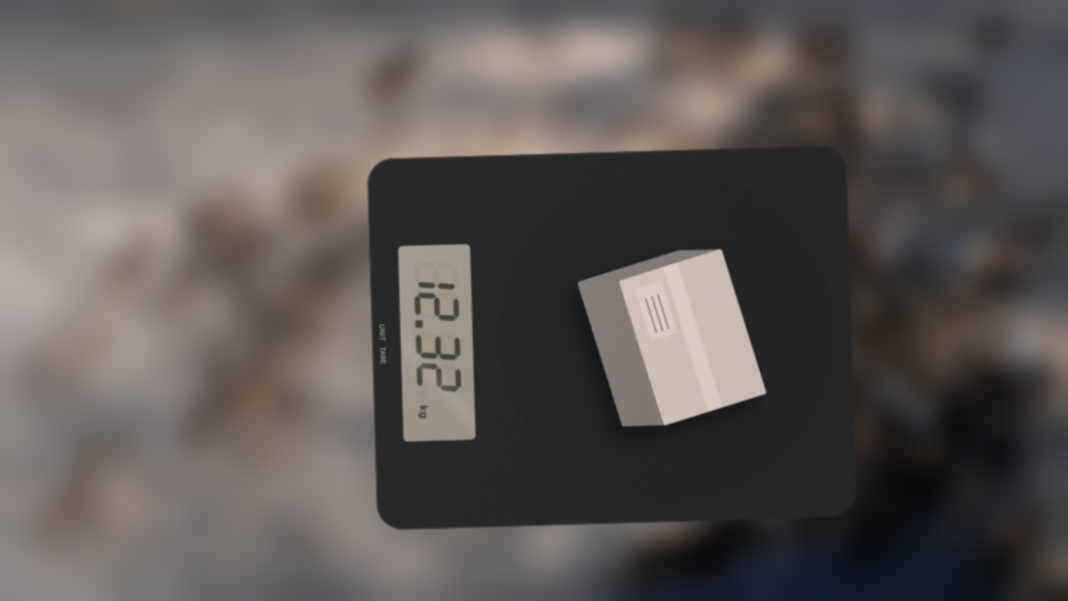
12.32
